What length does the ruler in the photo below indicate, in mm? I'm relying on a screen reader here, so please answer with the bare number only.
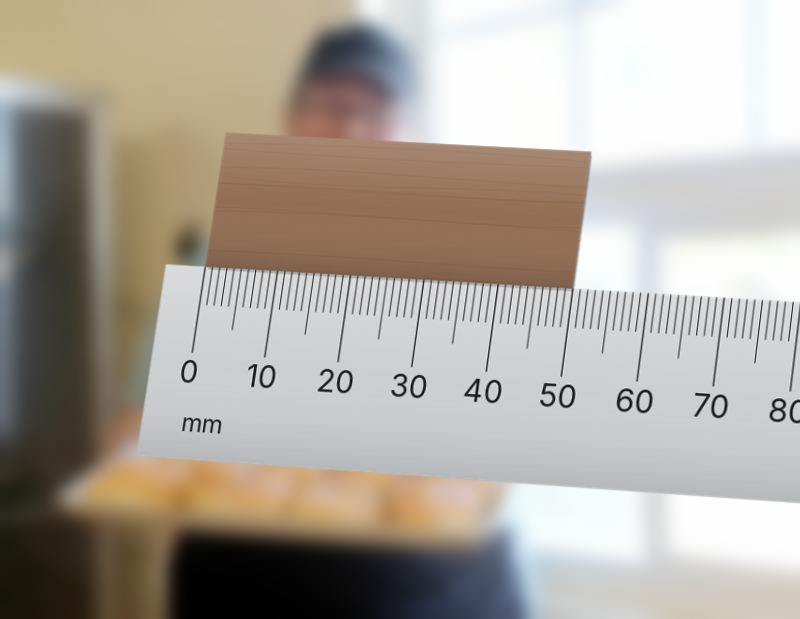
50
